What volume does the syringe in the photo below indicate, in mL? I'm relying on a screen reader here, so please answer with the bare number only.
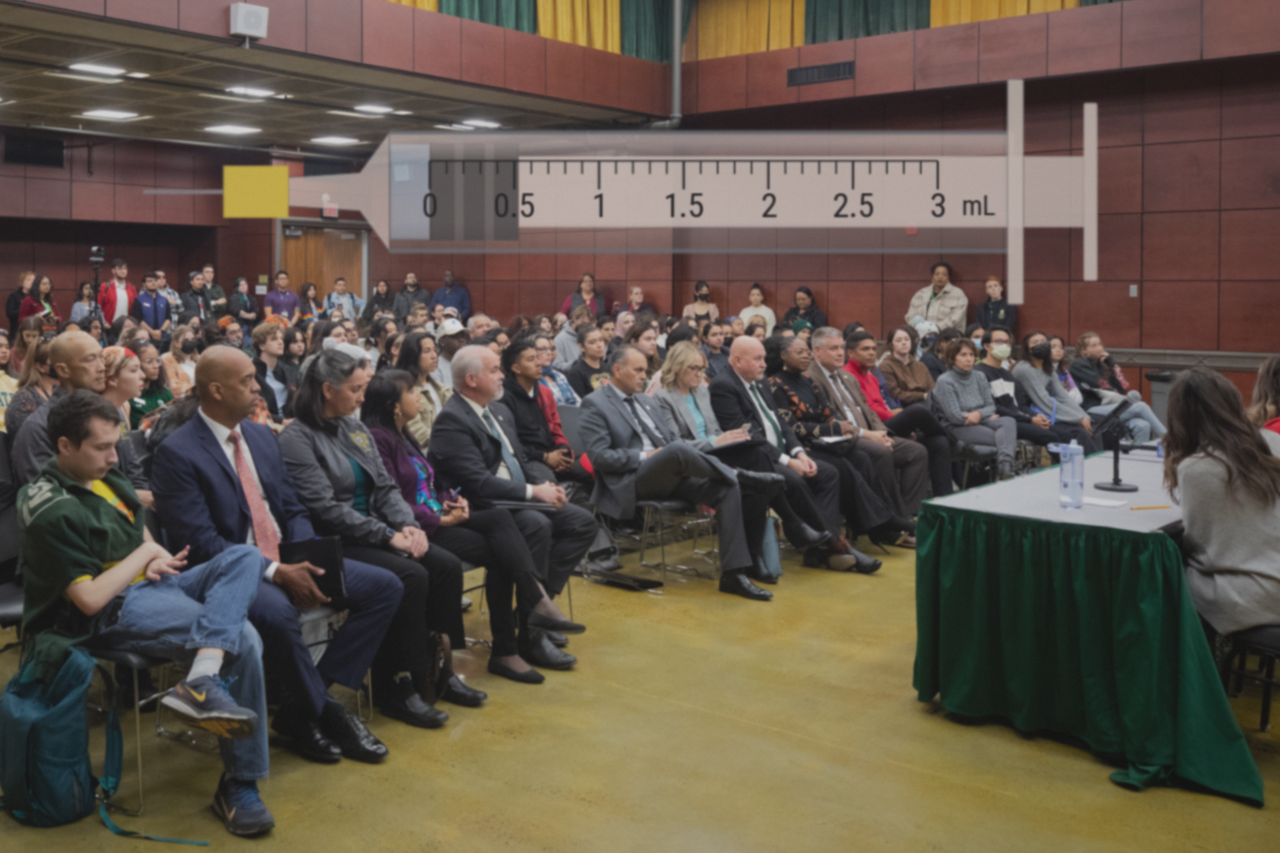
0
